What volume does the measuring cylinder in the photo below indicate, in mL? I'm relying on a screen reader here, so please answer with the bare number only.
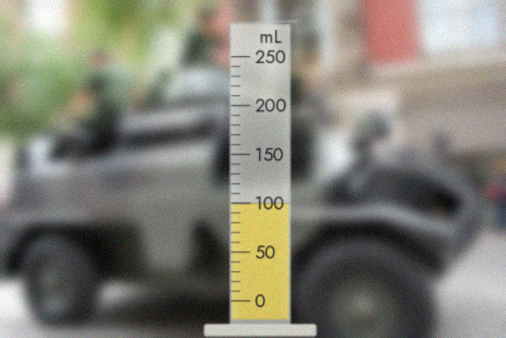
100
